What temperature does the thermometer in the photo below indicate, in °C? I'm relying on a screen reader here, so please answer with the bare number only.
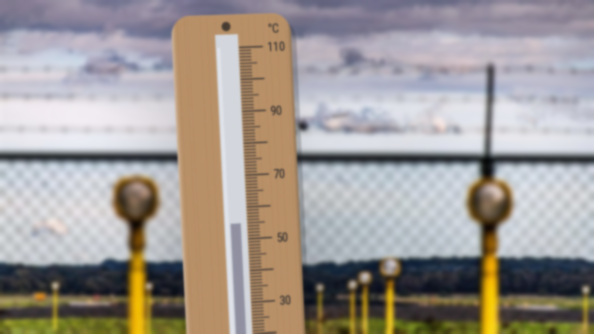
55
